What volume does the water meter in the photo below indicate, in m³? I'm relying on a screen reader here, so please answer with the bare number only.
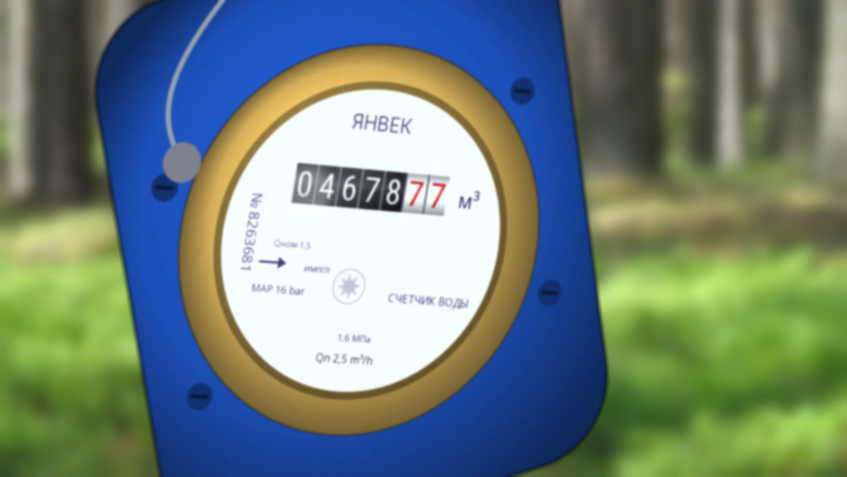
4678.77
